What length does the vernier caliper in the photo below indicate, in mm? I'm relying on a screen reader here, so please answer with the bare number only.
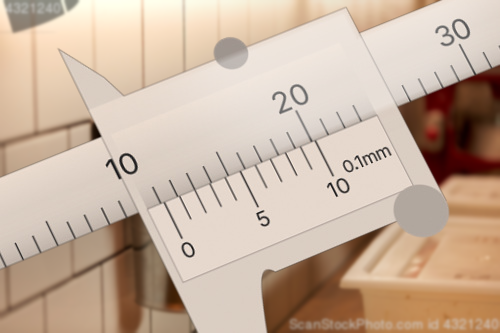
11.2
